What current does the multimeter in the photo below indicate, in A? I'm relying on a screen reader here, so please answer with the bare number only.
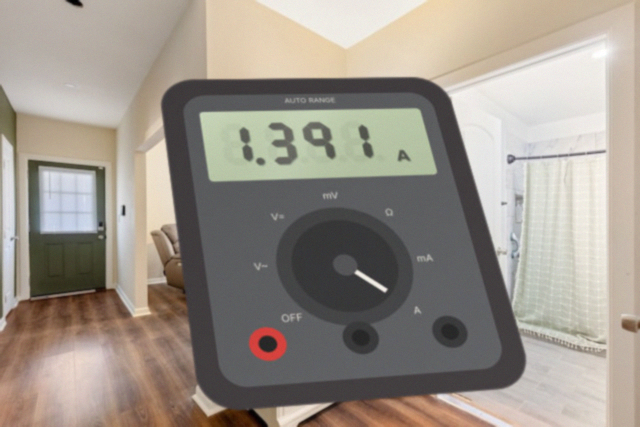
1.391
